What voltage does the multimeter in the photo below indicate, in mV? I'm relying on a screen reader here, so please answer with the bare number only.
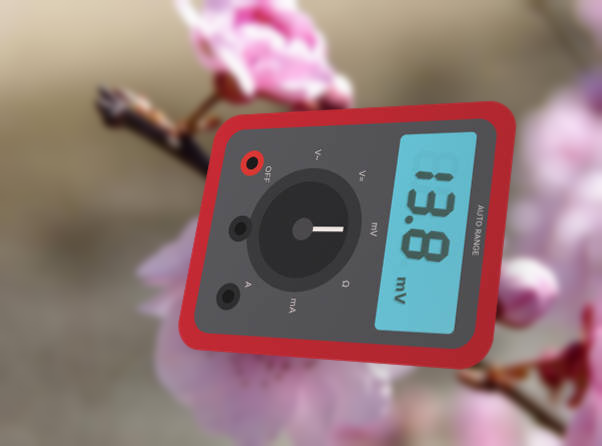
13.8
